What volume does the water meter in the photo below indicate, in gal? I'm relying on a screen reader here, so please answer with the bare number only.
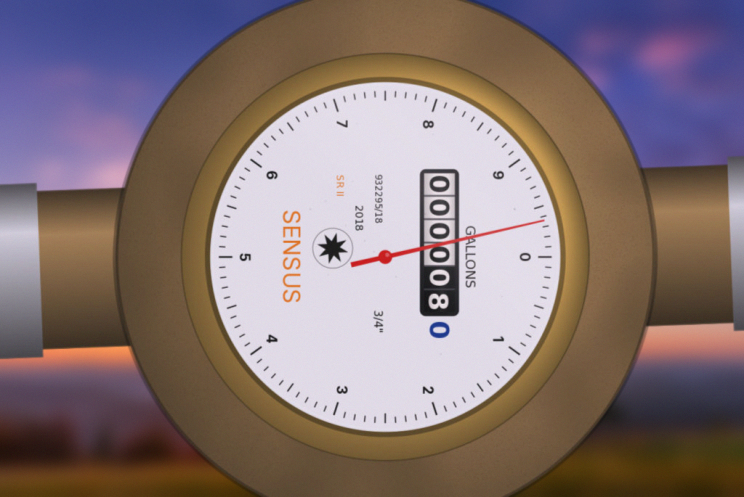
79.6
